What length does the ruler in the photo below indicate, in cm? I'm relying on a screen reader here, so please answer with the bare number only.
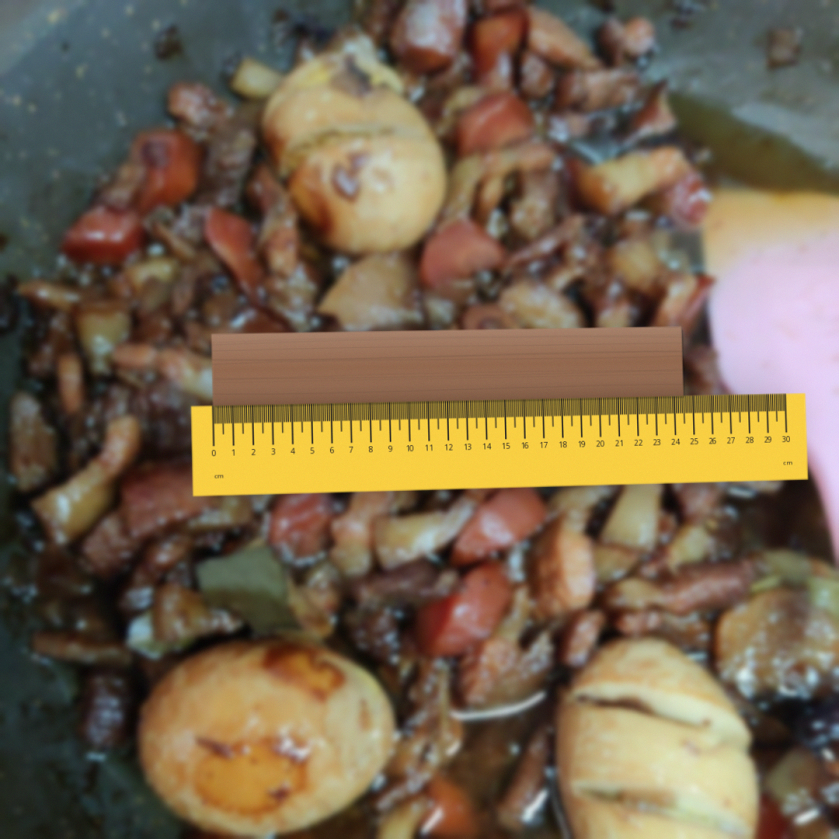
24.5
